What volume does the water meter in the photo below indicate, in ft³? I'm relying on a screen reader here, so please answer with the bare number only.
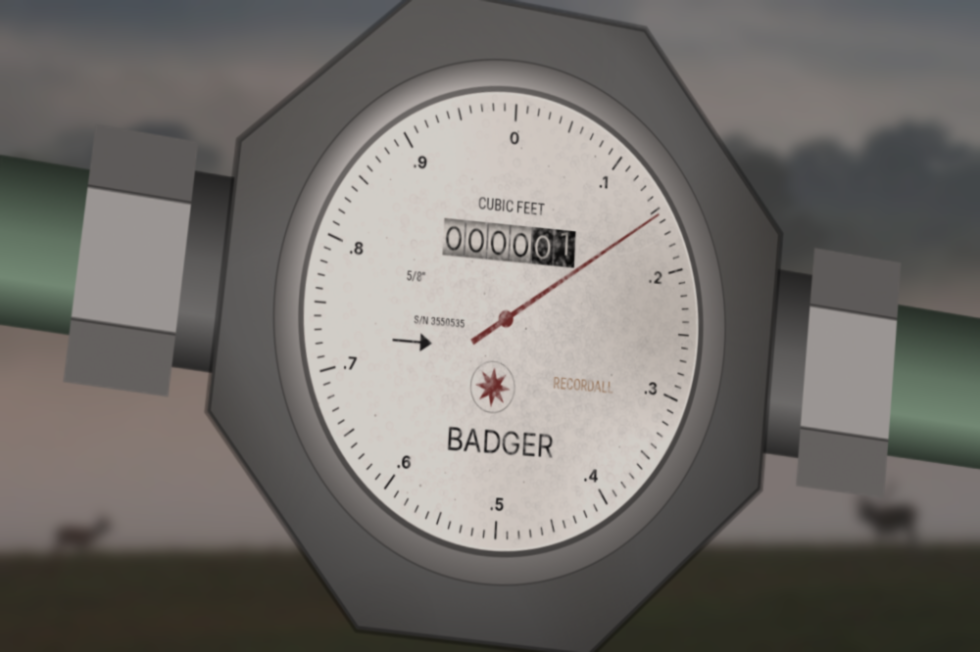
1.15
